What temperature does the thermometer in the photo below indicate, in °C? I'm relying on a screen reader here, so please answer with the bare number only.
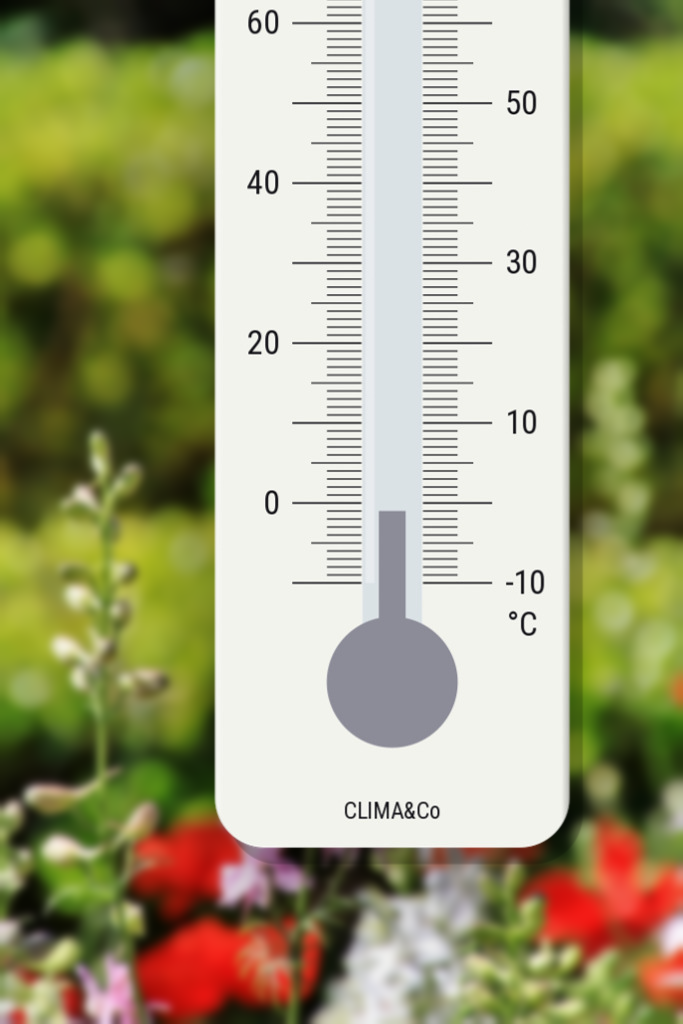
-1
